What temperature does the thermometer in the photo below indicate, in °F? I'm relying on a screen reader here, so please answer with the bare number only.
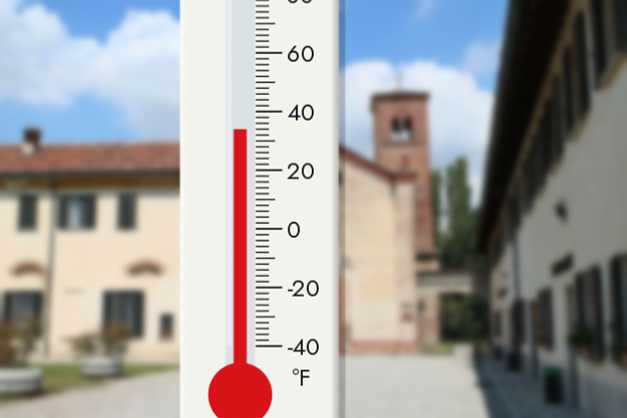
34
